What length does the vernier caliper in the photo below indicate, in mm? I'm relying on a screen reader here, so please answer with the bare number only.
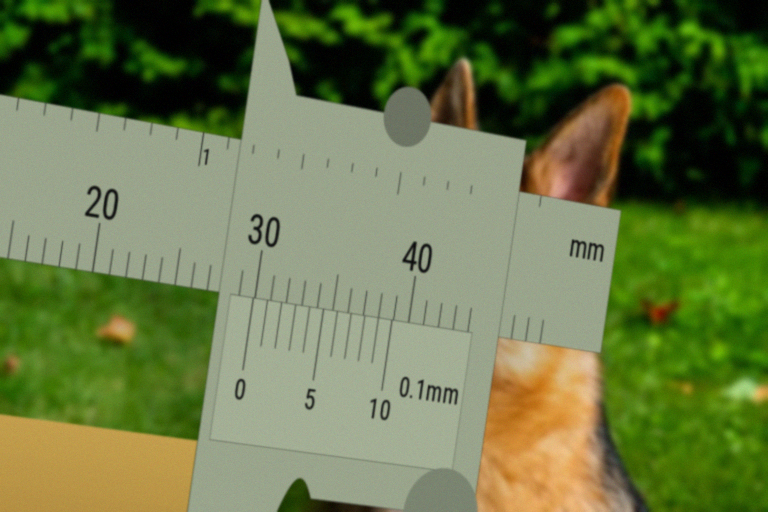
29.9
